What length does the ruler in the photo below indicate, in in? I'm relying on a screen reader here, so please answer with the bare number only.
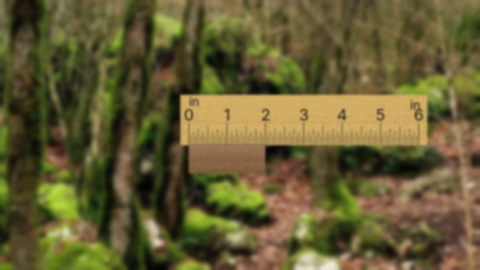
2
